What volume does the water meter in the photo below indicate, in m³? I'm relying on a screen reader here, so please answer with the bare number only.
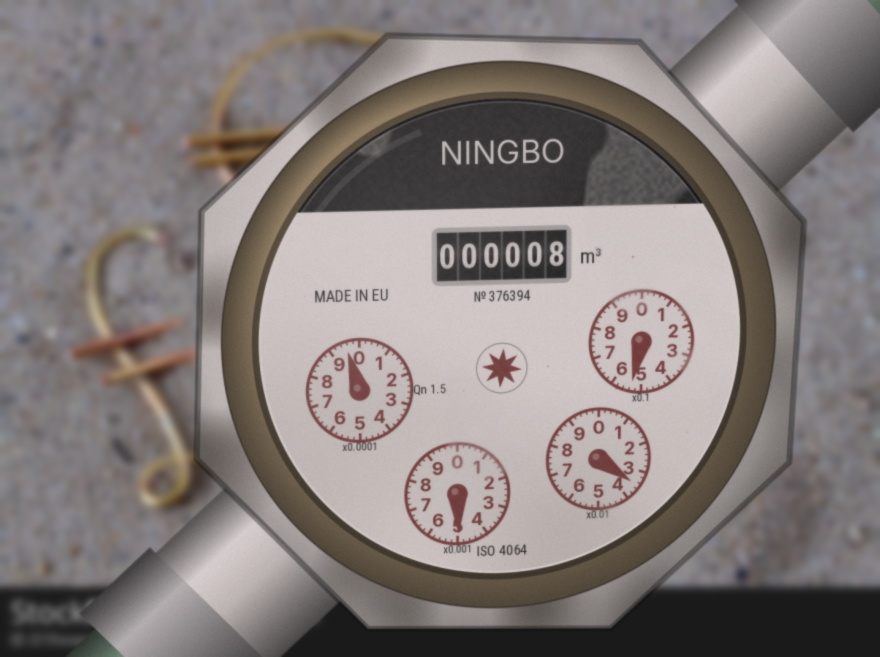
8.5349
